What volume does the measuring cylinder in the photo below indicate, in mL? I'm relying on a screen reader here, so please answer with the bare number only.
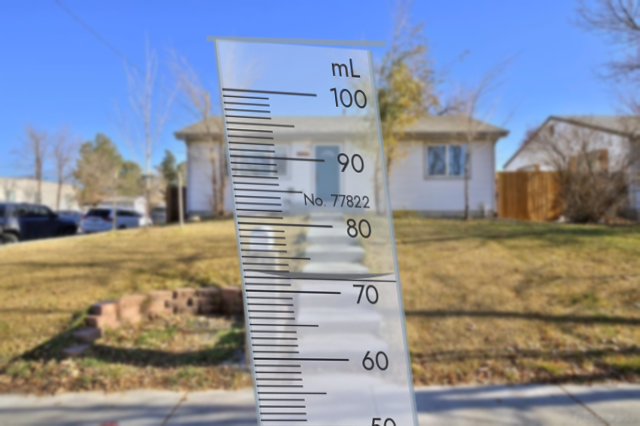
72
